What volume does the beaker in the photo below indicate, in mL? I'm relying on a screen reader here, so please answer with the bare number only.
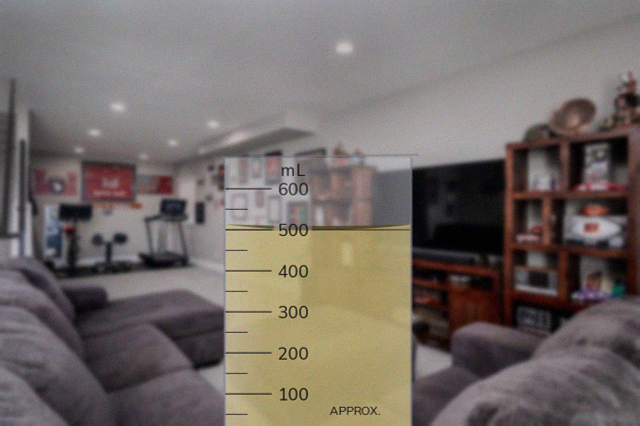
500
